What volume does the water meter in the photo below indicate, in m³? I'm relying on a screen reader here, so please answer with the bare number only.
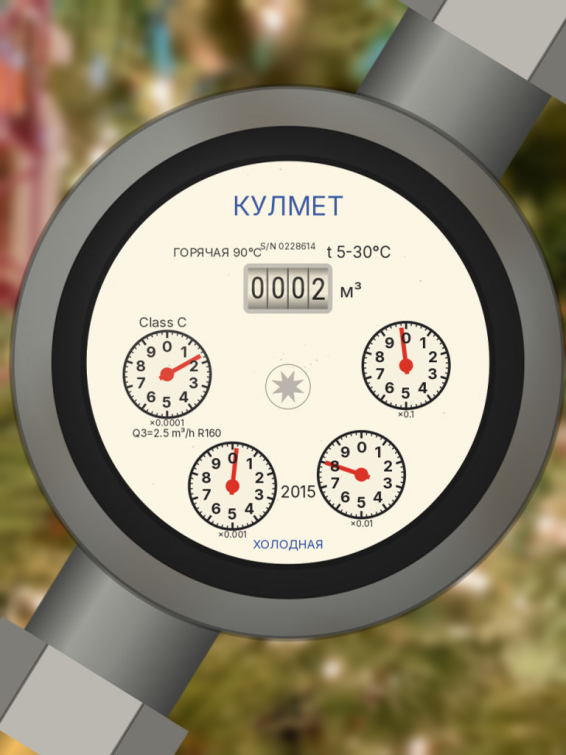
1.9801
